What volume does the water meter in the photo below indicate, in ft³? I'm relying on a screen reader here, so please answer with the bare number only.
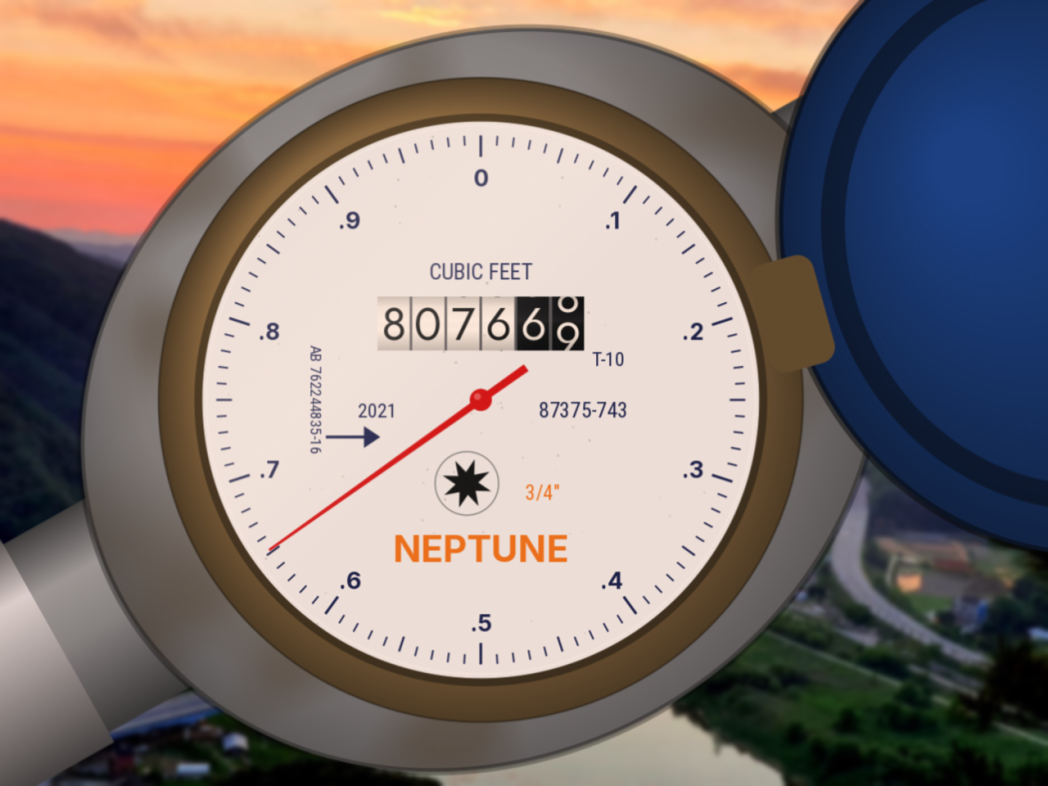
807668.65
